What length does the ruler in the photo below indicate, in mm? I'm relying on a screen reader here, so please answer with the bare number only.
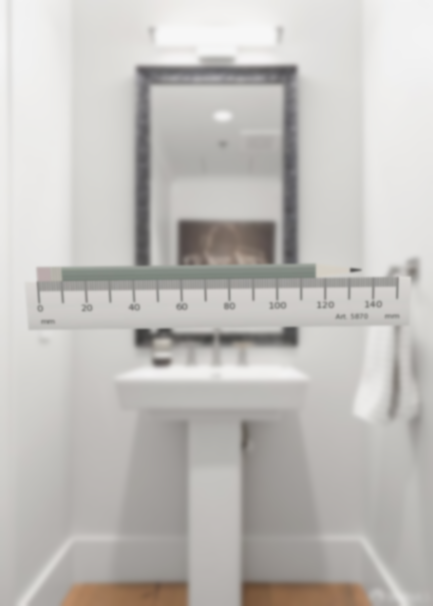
135
